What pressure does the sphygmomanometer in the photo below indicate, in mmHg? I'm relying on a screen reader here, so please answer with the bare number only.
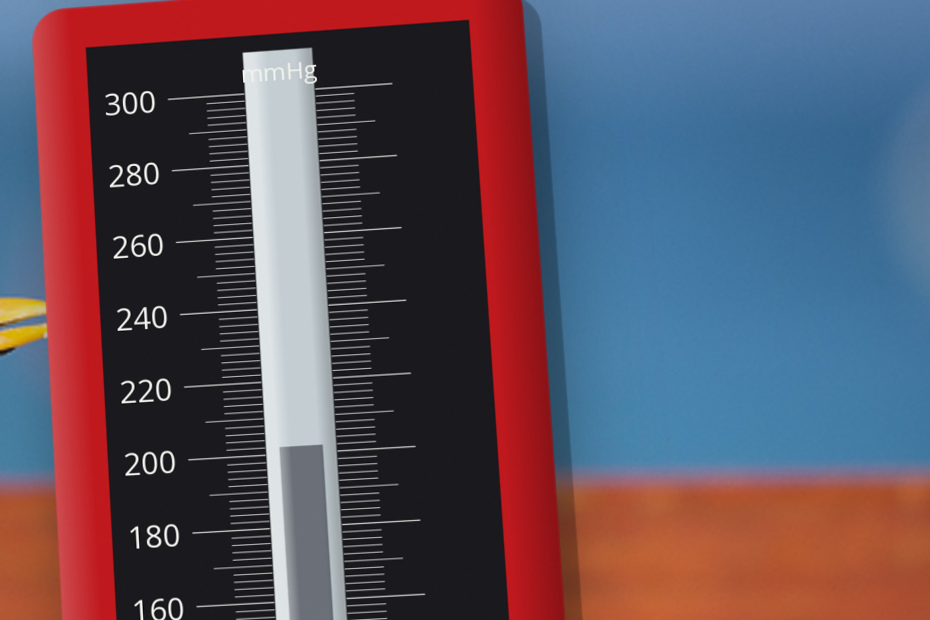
202
